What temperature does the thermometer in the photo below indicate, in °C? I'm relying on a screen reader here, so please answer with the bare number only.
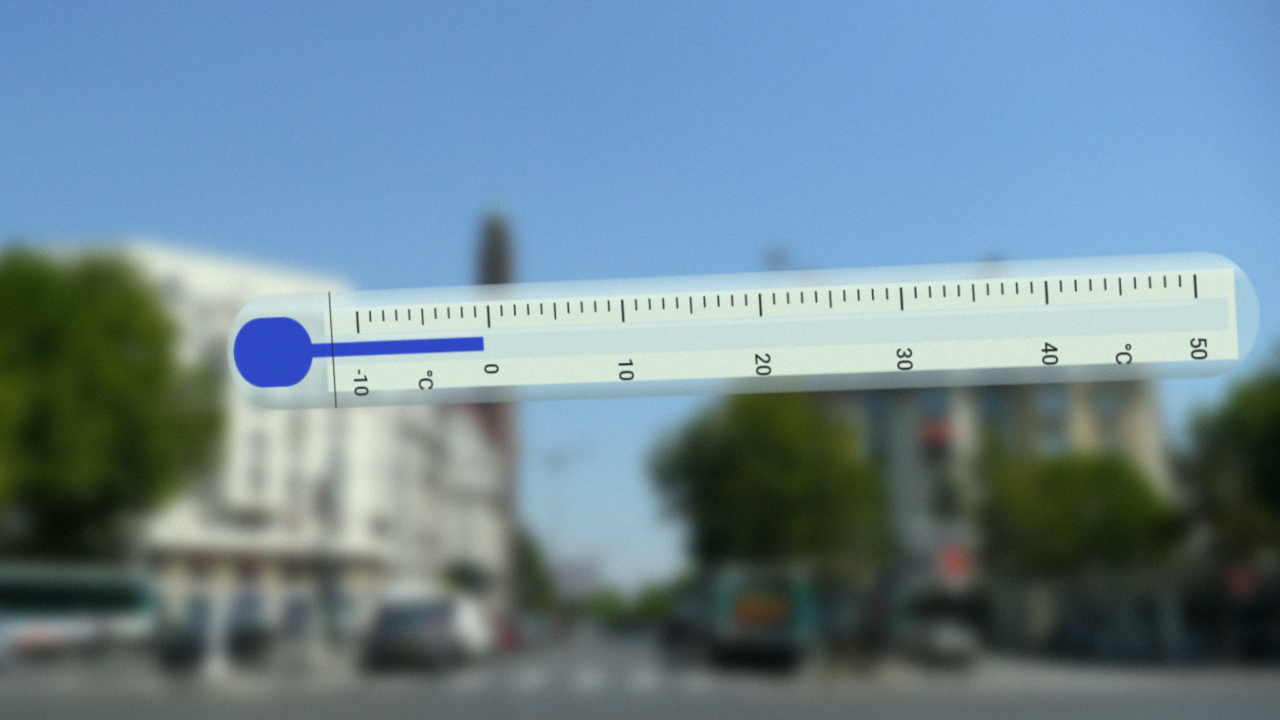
-0.5
